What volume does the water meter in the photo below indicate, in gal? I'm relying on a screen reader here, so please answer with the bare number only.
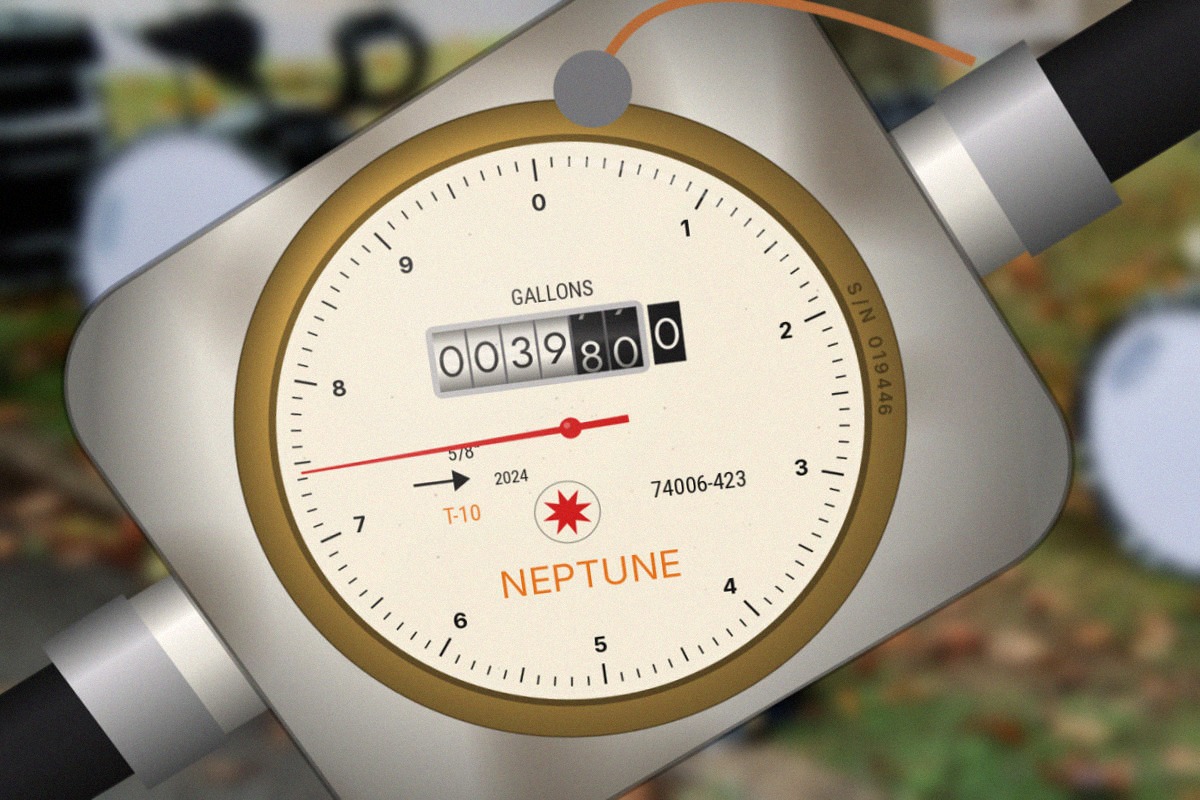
39797.4
